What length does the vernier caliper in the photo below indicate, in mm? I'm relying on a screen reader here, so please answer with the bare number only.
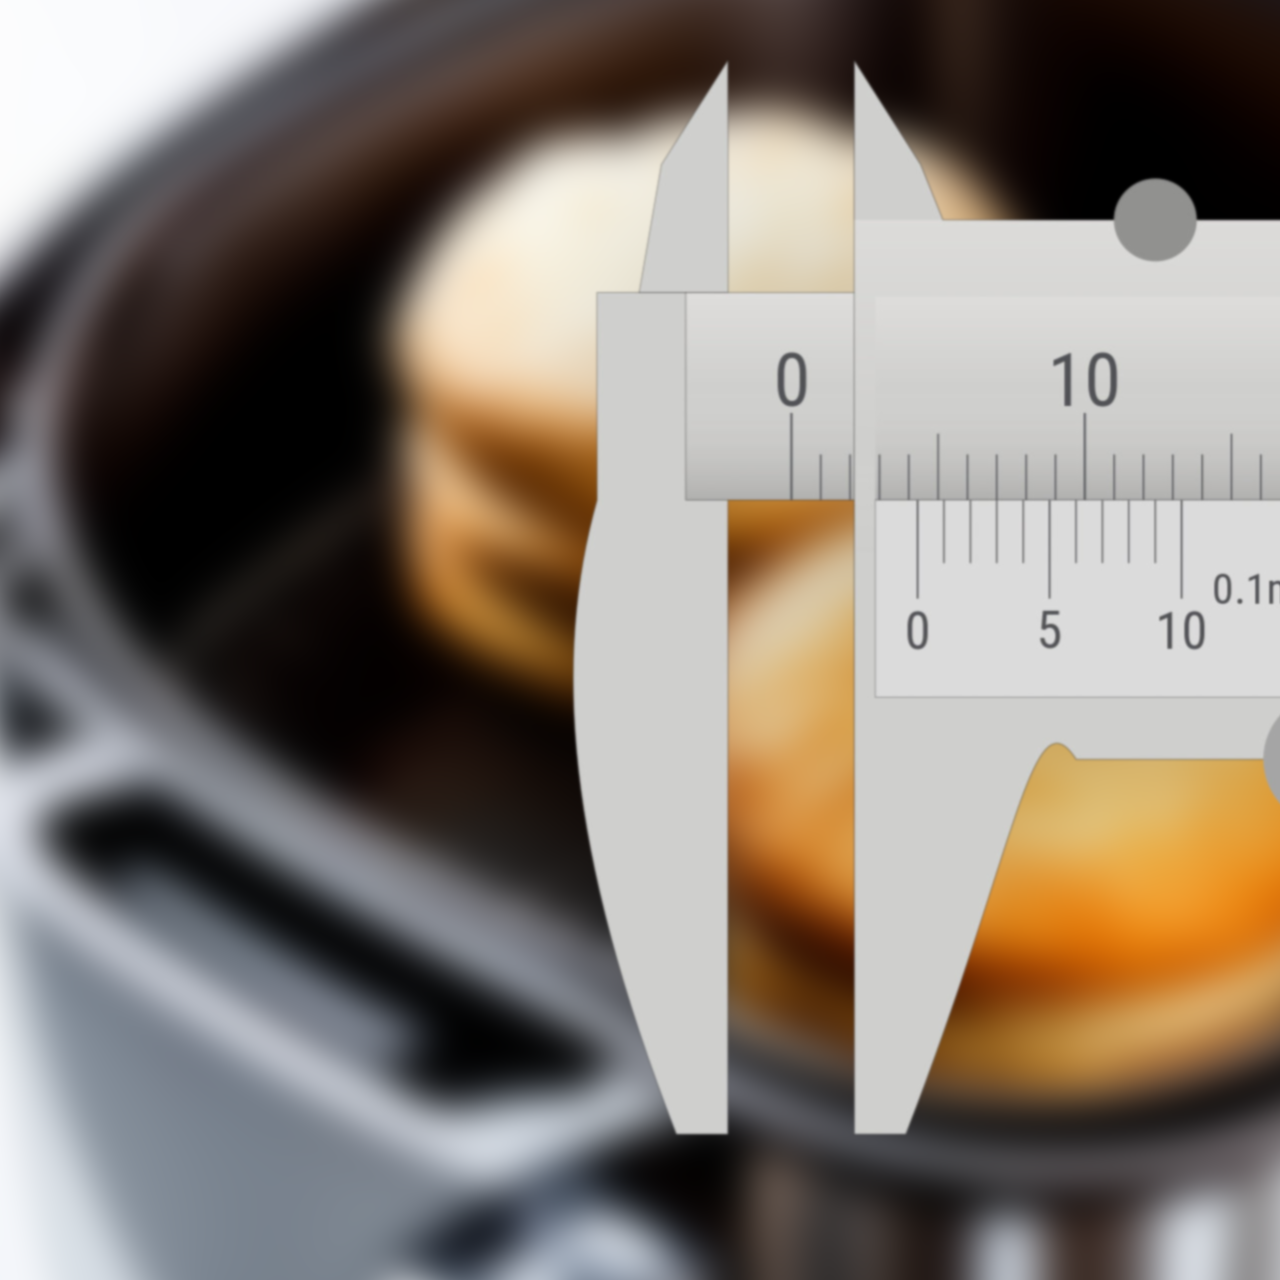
4.3
